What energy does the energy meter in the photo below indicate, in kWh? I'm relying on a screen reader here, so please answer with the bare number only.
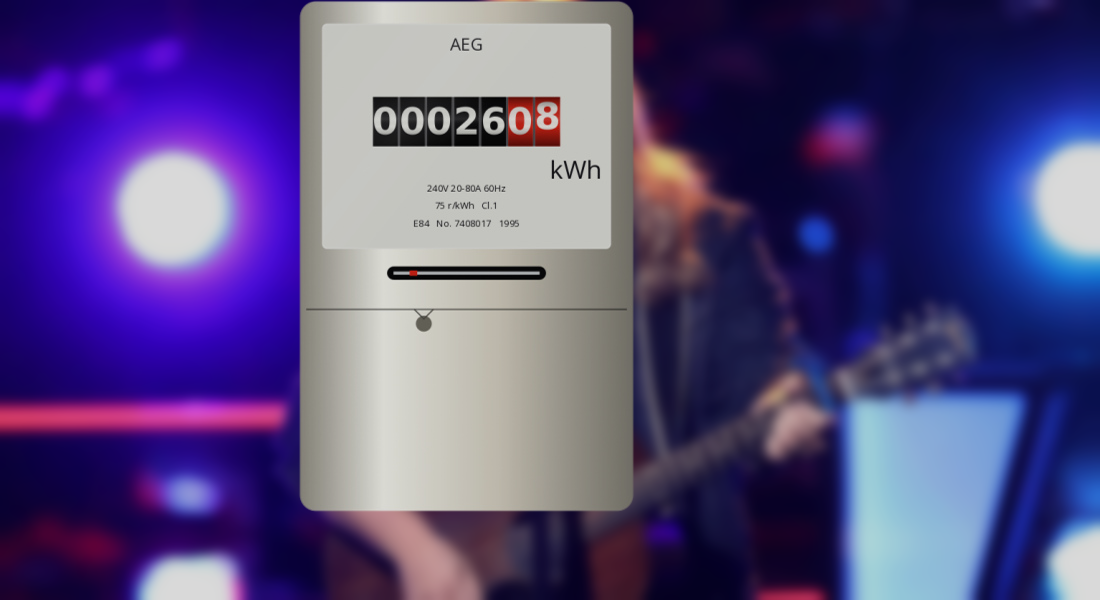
26.08
